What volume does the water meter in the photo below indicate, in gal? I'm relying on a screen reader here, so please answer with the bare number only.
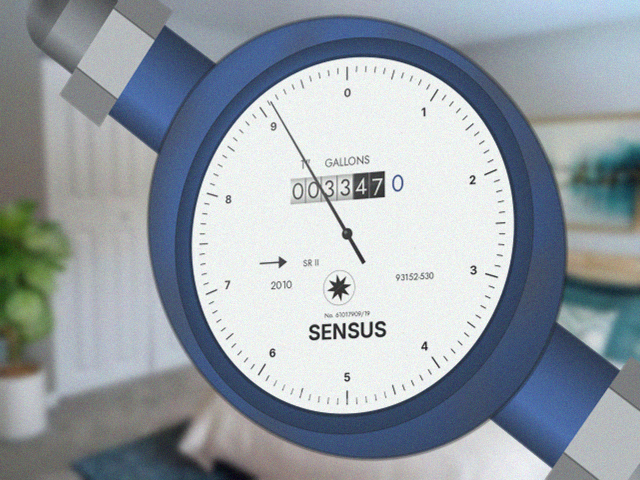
33469.1
